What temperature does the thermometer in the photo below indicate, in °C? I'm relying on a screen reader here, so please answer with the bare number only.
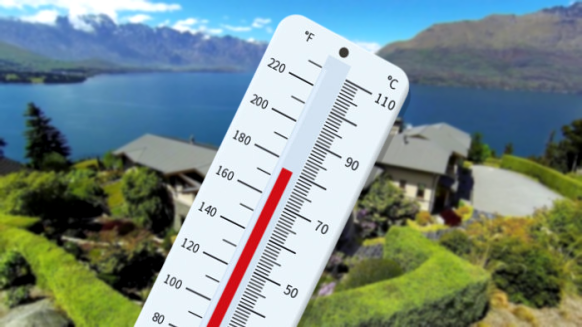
80
